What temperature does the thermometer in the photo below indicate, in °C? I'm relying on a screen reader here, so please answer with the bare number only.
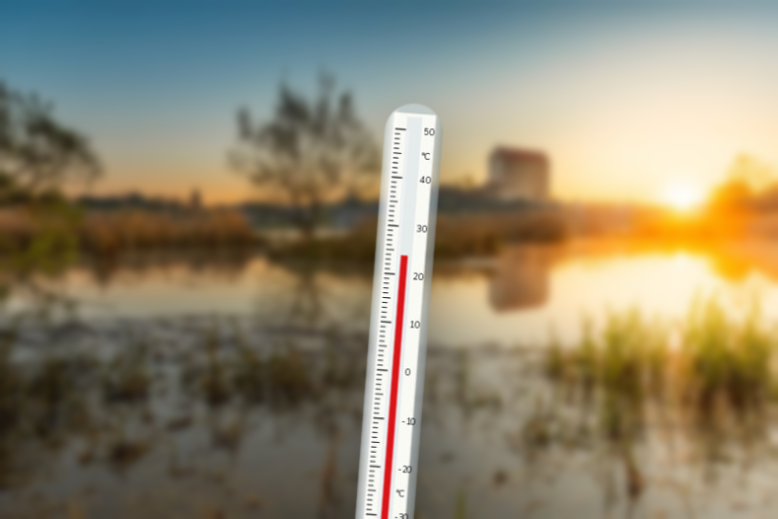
24
